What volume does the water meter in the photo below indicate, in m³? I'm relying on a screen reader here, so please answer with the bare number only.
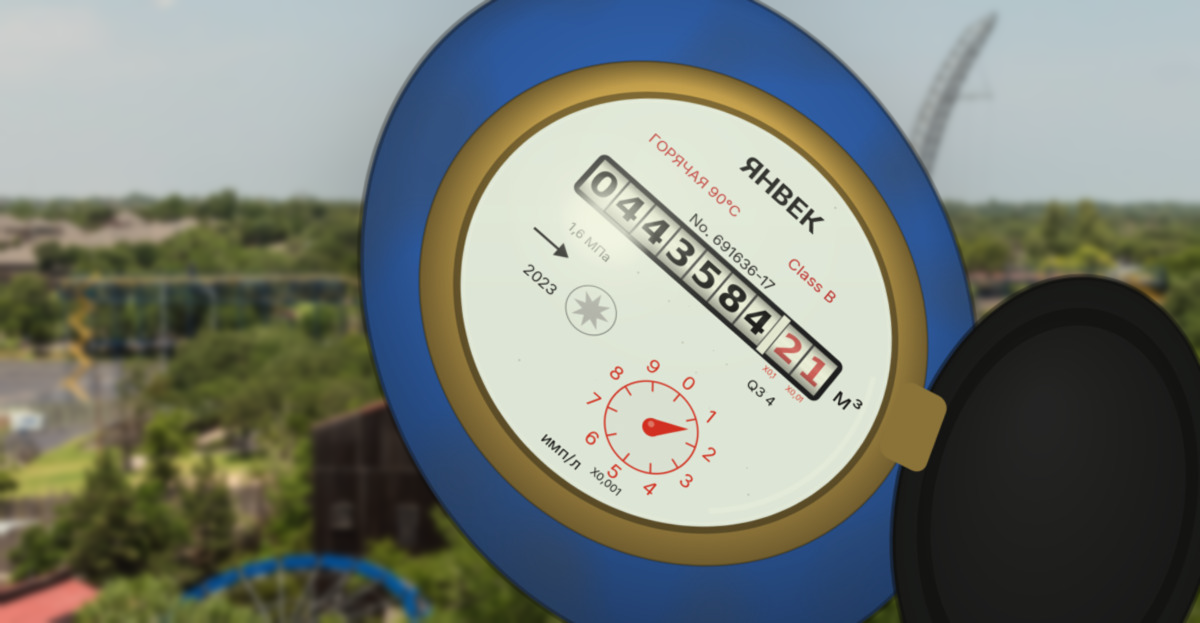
443584.211
